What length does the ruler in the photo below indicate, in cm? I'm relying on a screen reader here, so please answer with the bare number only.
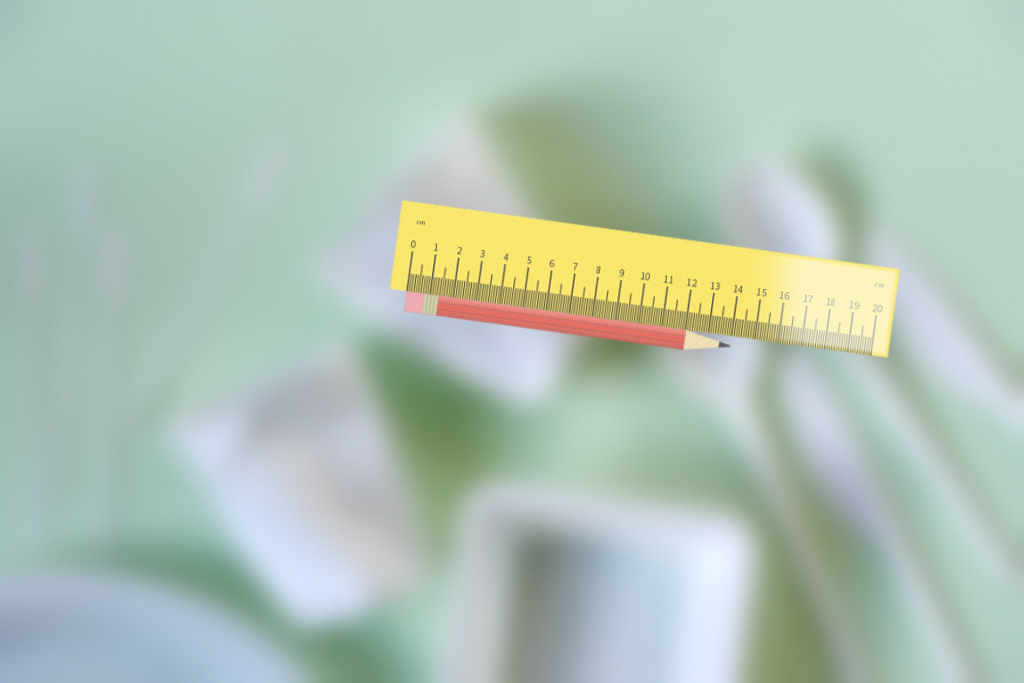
14
